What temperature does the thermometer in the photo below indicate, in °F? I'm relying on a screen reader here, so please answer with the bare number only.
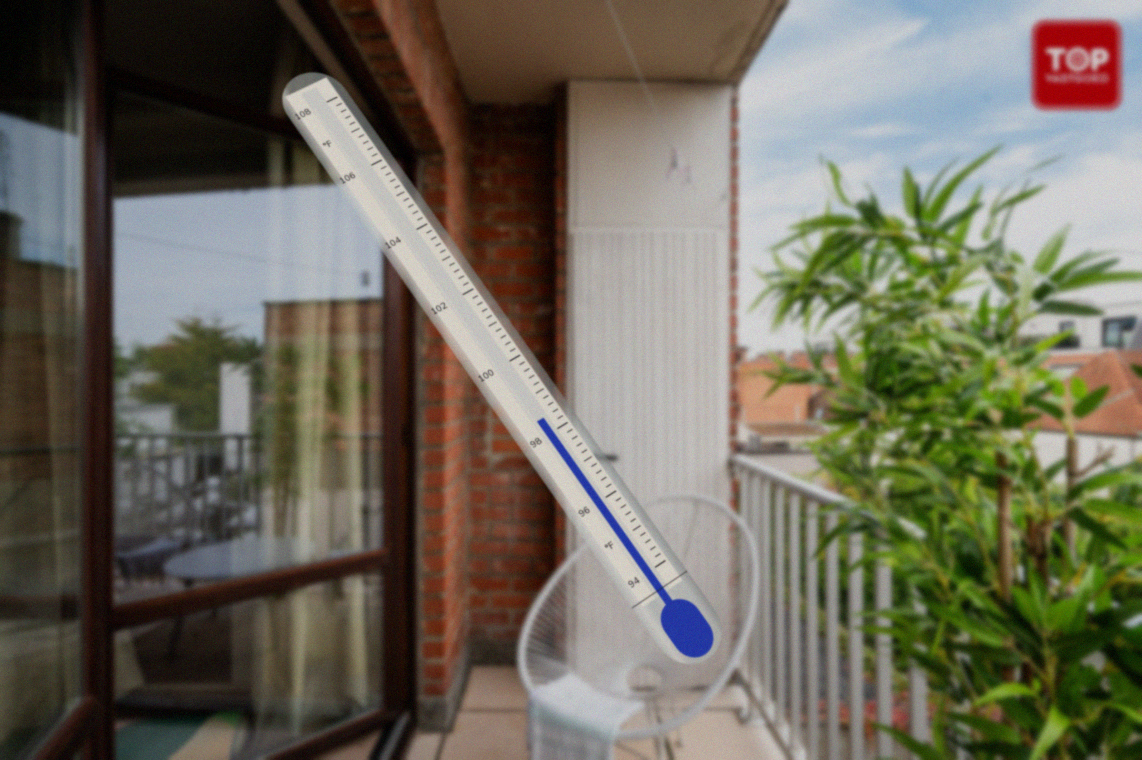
98.4
